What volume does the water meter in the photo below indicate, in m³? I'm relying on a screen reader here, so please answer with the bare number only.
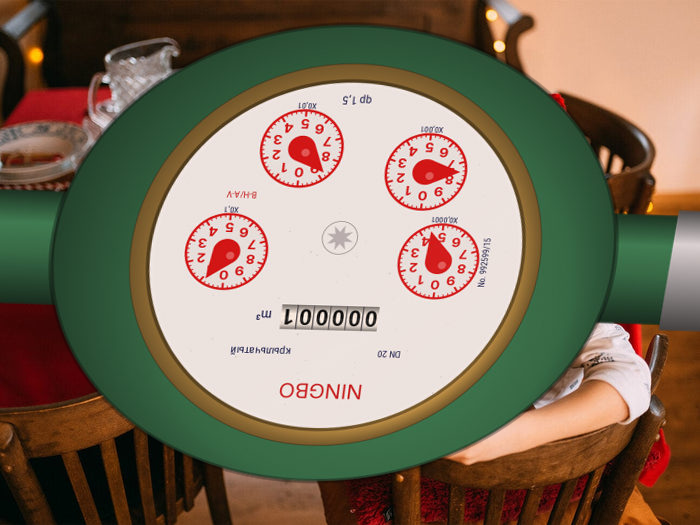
1.0874
